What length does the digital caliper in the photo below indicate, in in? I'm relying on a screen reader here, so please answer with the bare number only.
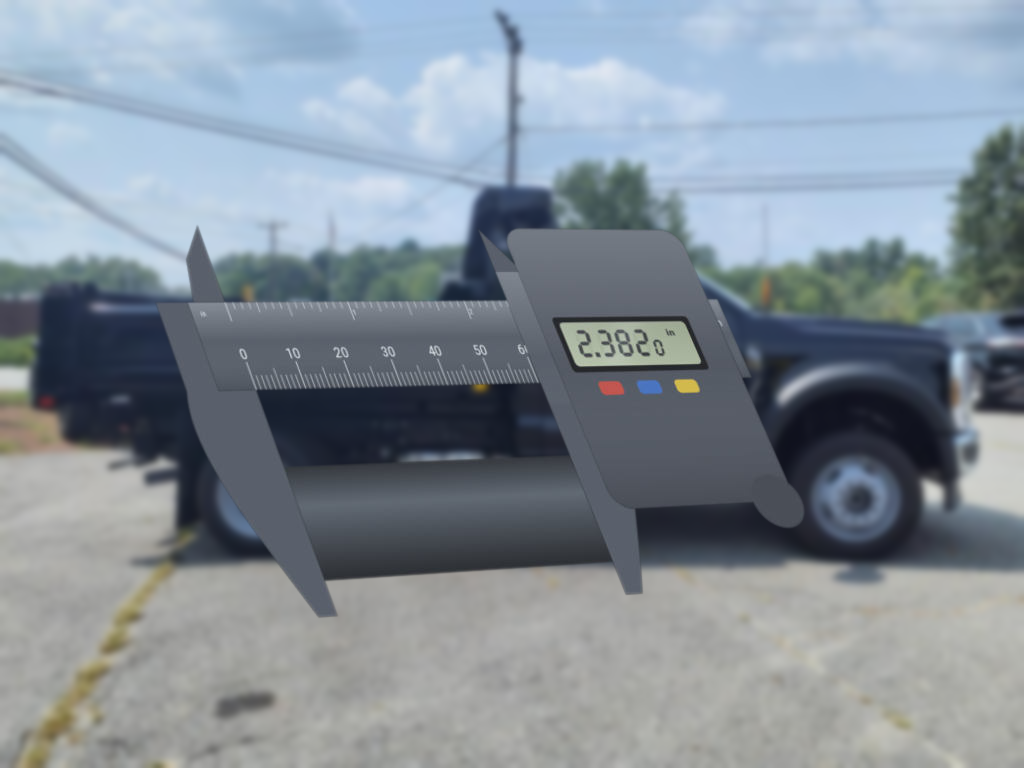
2.3820
